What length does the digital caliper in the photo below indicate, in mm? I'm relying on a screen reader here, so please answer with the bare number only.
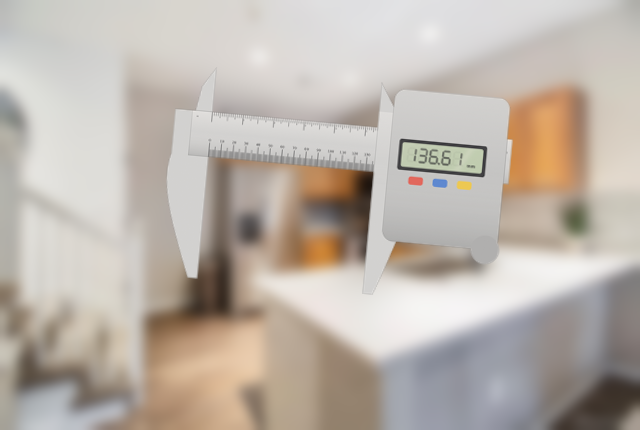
136.61
